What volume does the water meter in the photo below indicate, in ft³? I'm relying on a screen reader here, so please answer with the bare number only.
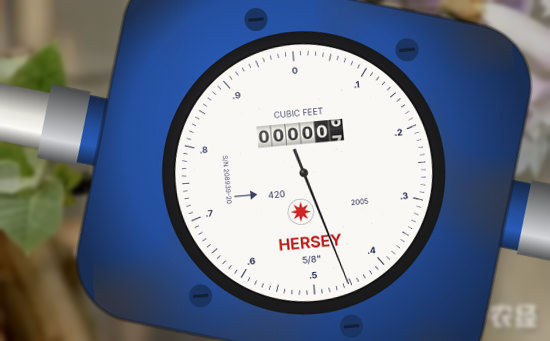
6.45
